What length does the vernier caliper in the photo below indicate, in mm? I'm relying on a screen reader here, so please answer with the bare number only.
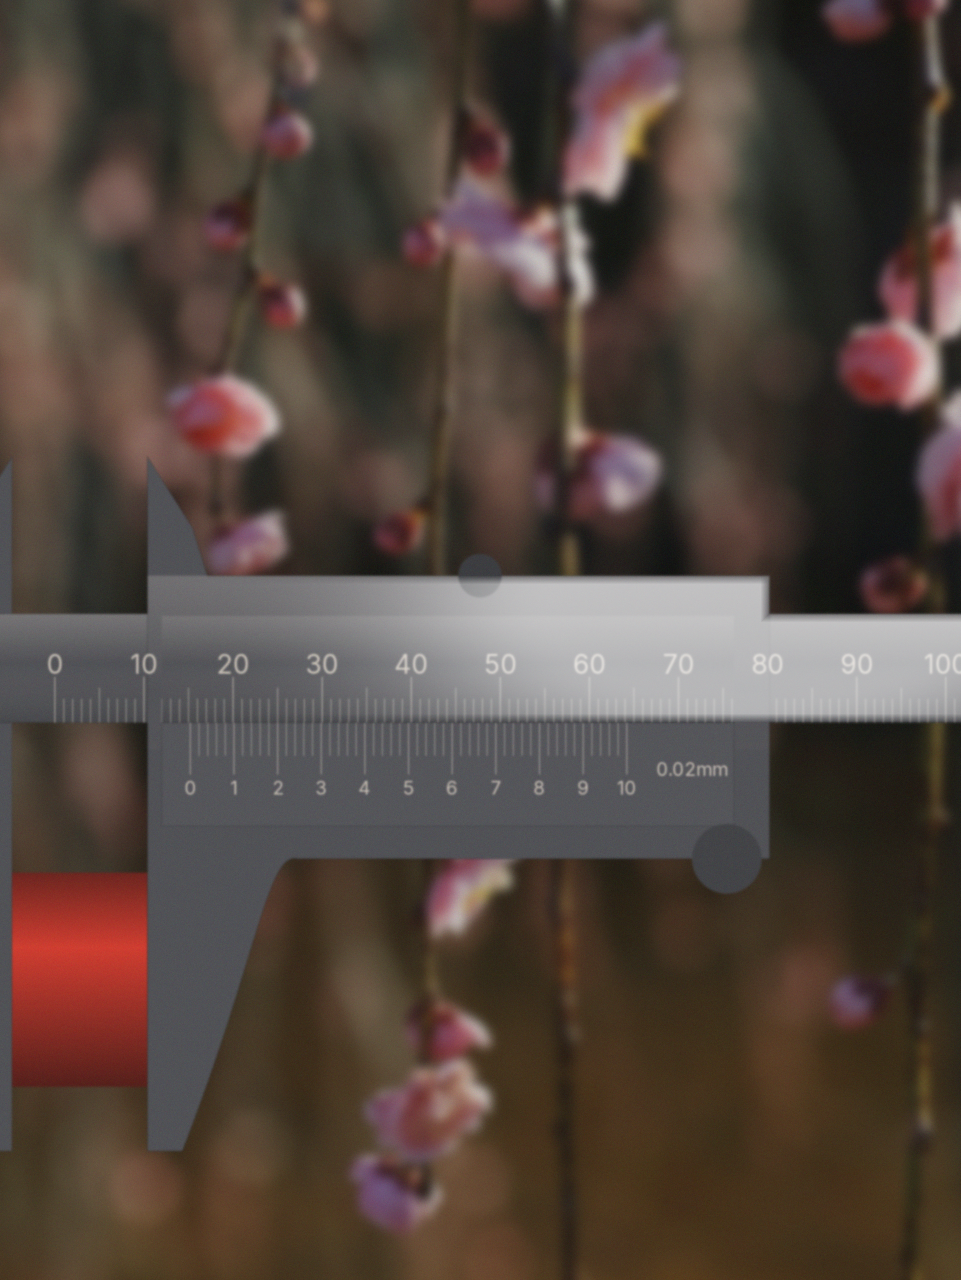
15.2
